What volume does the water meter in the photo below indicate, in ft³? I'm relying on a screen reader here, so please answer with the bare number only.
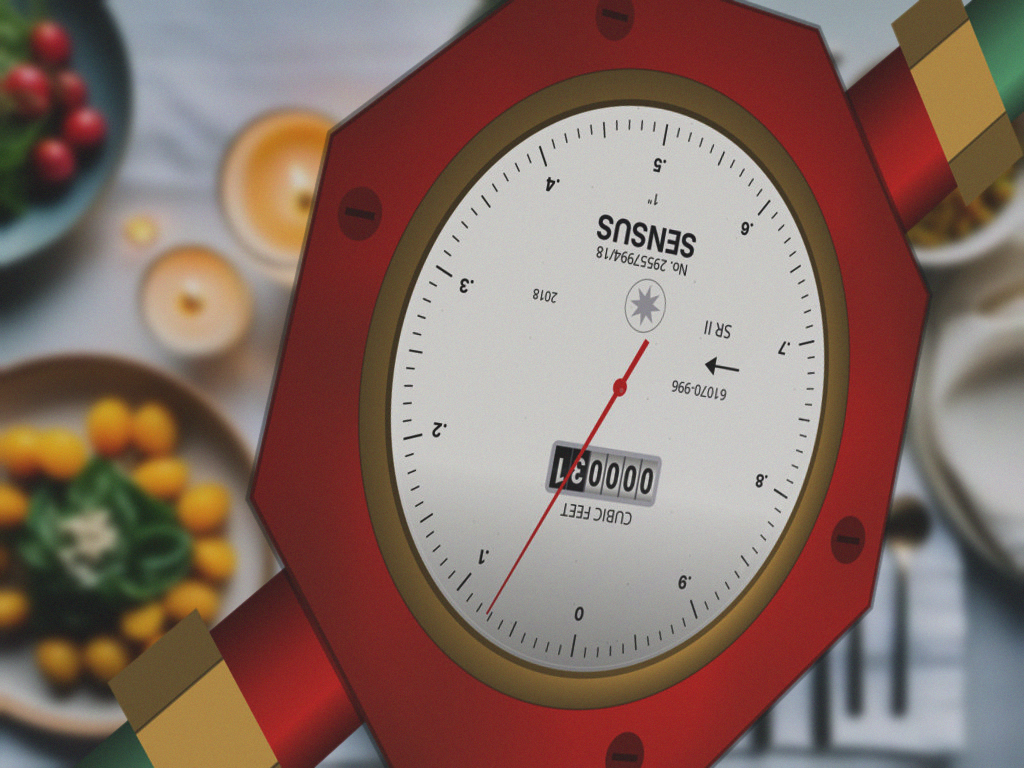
31.07
